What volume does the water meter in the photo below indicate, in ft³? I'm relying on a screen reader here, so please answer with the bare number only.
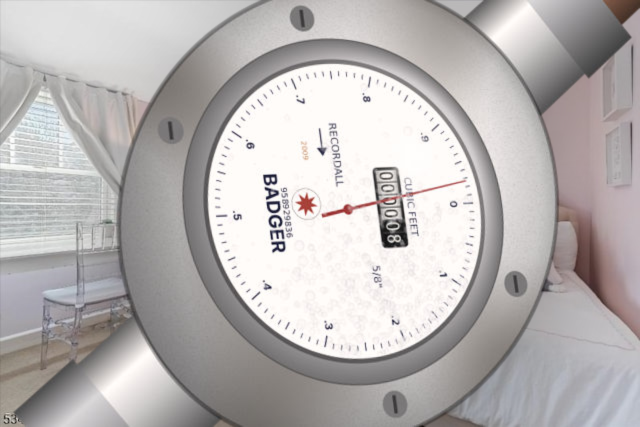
7.97
